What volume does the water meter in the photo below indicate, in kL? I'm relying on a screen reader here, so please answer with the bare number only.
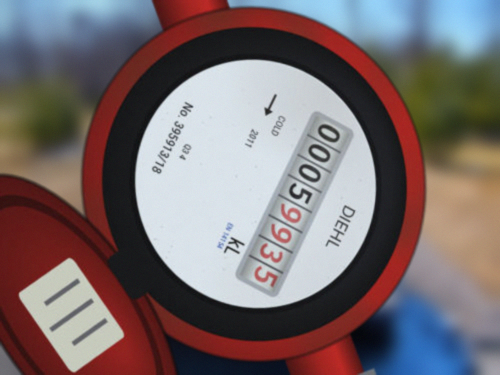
5.9935
